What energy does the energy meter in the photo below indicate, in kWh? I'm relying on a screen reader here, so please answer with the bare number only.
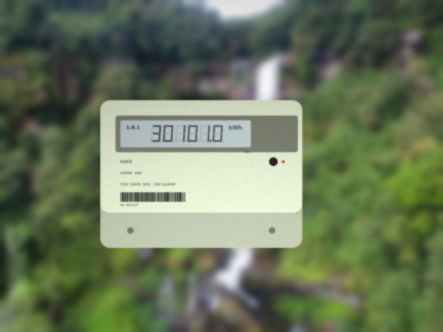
30101.0
